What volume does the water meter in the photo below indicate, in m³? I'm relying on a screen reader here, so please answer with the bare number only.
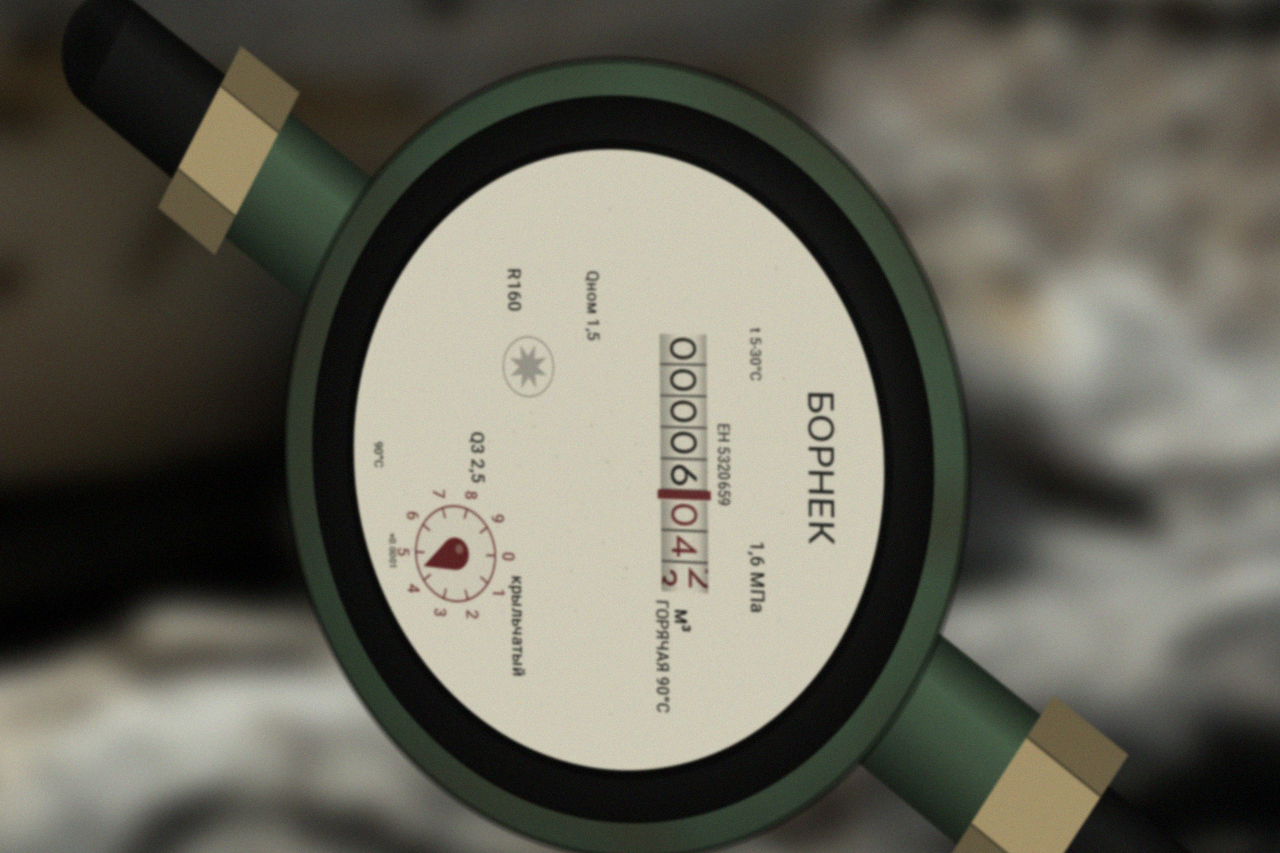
6.0424
